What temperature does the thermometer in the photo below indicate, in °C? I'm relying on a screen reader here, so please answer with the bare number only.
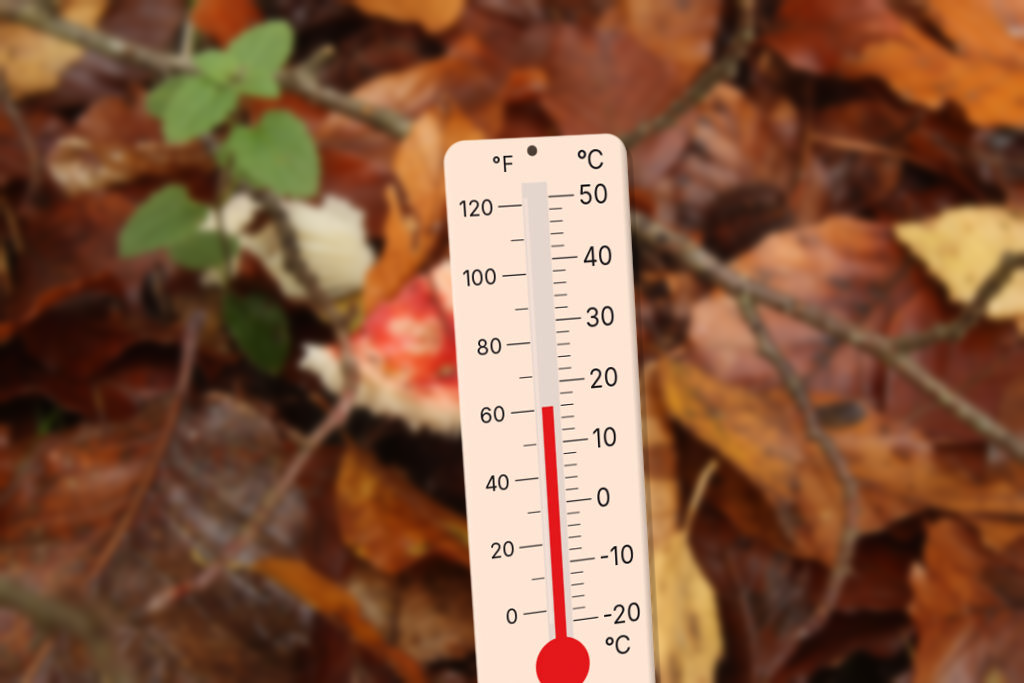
16
